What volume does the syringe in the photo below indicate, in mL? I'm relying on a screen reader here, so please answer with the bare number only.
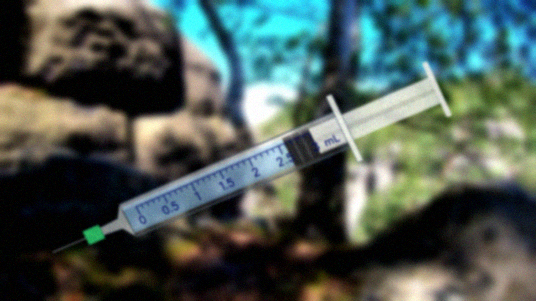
2.6
